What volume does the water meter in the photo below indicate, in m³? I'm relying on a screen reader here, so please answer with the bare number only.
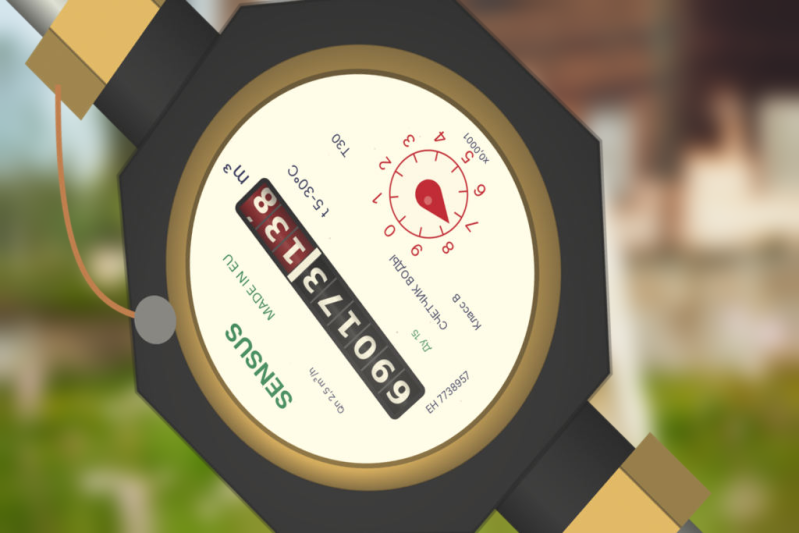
690173.1377
